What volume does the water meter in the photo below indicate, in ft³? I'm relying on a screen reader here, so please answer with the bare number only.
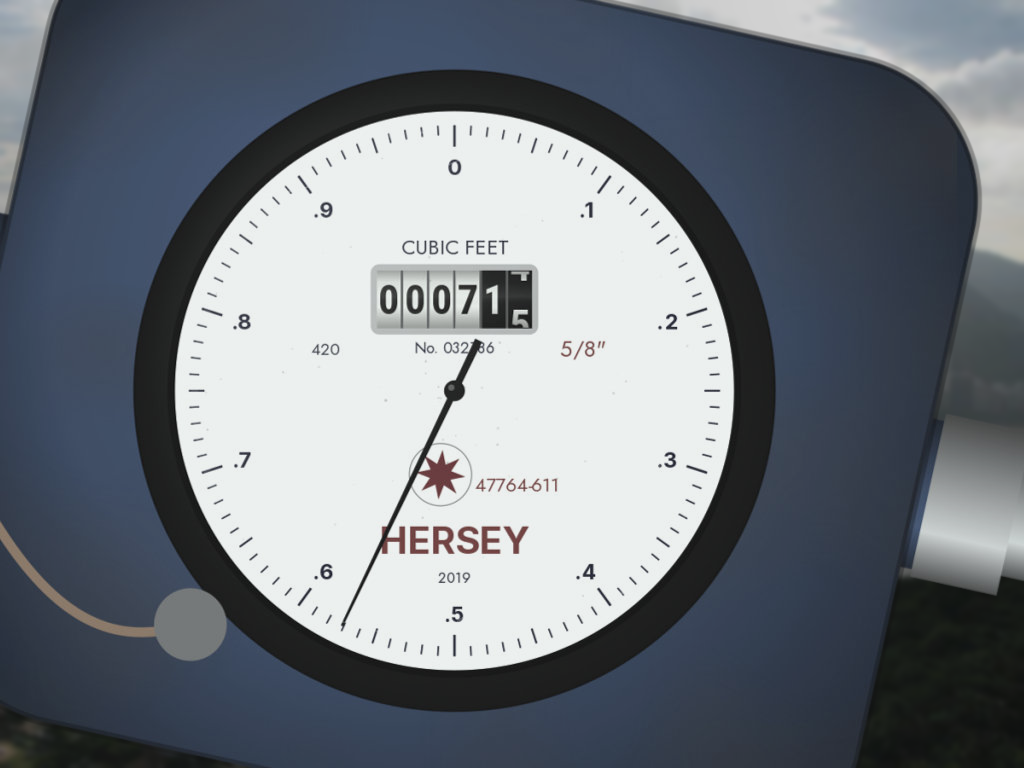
714.57
